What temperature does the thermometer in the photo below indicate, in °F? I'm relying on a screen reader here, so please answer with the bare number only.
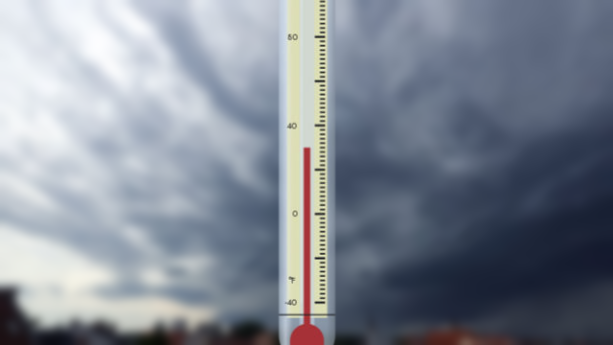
30
